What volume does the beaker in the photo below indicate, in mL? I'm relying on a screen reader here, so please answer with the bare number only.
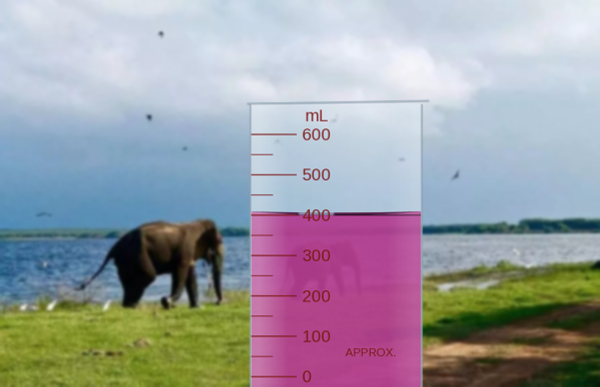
400
